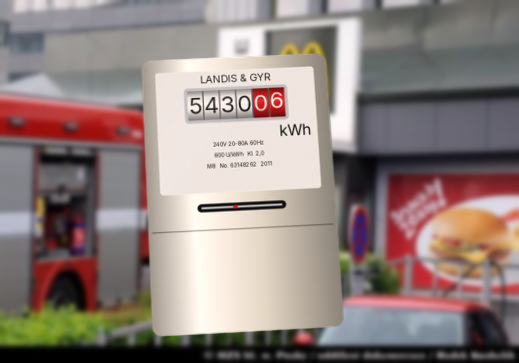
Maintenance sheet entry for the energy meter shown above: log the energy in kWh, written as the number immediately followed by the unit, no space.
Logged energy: 5430.06kWh
